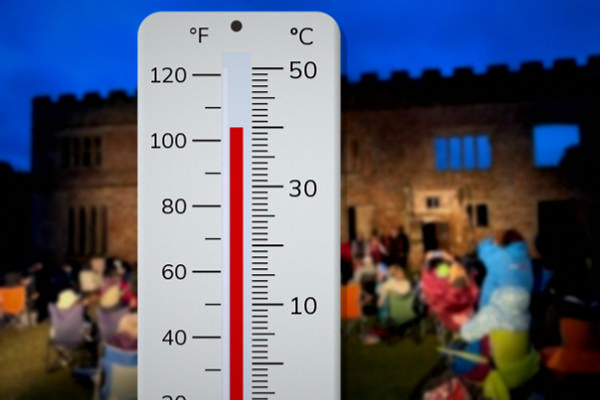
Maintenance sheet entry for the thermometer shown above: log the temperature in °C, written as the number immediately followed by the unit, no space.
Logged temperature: 40°C
